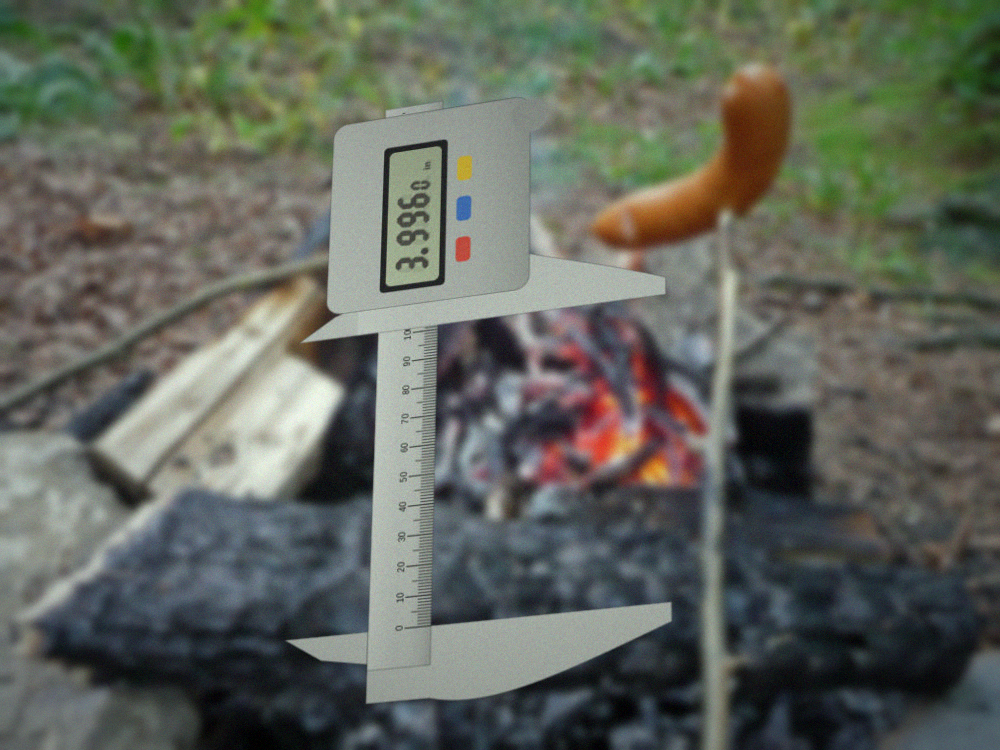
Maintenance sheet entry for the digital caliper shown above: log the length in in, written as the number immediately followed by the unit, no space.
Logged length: 3.9960in
